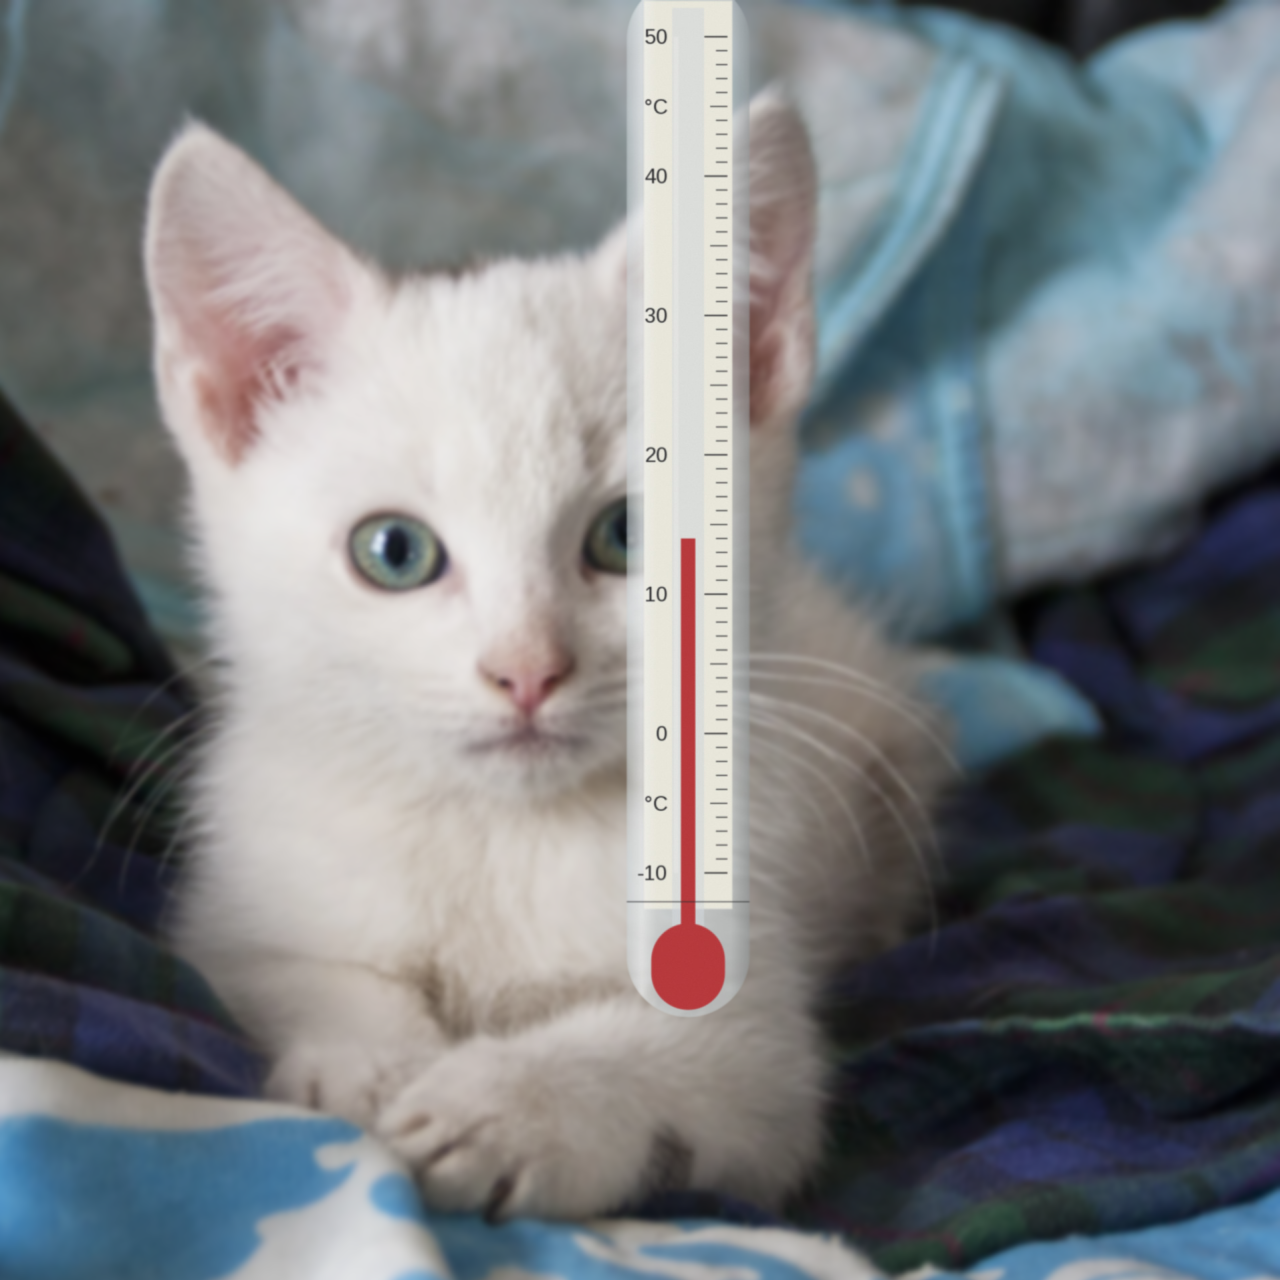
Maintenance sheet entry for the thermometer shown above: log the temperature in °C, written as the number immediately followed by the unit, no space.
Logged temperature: 14°C
